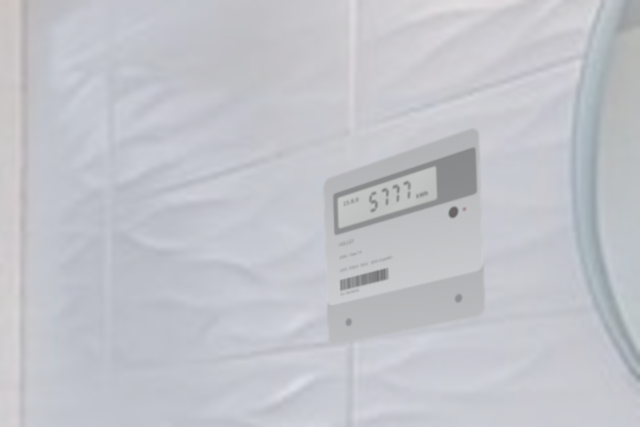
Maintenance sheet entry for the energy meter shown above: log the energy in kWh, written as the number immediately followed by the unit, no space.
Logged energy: 5777kWh
